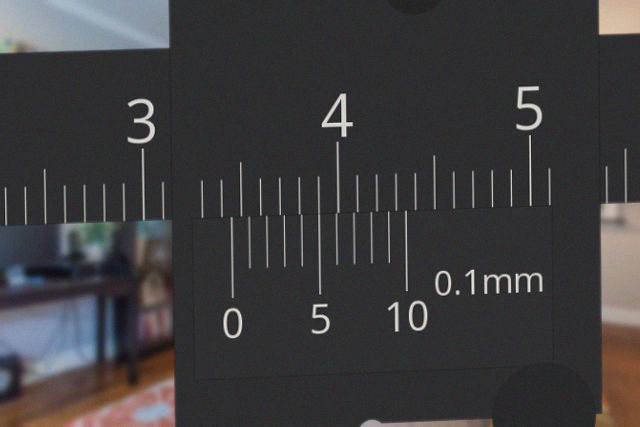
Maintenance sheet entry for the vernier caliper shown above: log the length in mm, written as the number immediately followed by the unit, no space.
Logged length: 34.5mm
